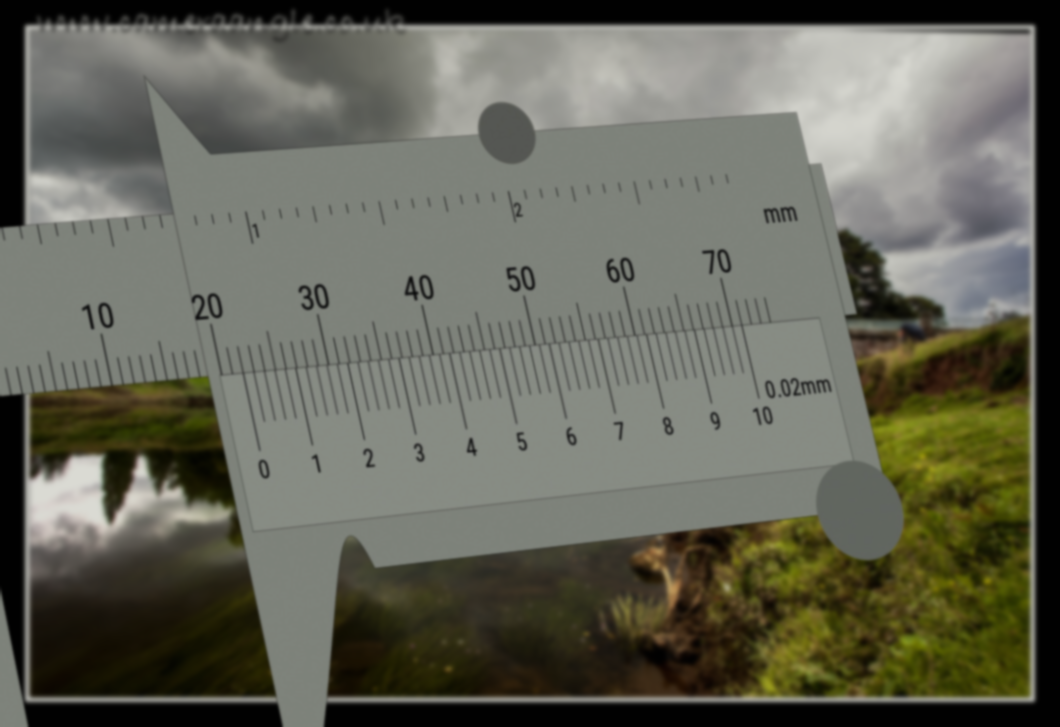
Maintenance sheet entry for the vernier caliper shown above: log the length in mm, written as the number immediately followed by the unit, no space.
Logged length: 22.0mm
